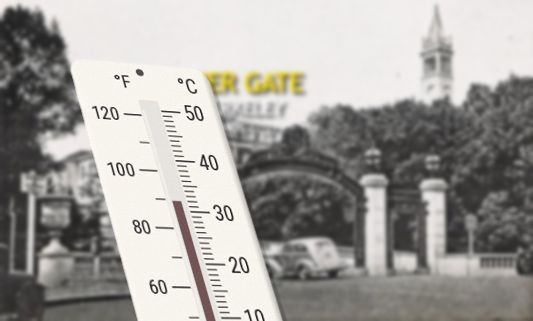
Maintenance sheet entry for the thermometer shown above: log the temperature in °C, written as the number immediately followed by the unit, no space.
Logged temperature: 32°C
